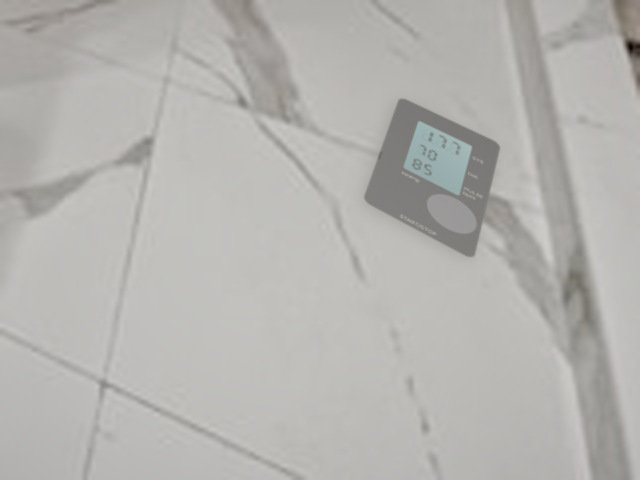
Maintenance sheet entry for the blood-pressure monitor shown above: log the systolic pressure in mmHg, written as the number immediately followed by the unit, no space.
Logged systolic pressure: 177mmHg
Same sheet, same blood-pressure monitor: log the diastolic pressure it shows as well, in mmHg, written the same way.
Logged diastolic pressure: 70mmHg
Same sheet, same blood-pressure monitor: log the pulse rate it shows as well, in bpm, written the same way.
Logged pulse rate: 85bpm
